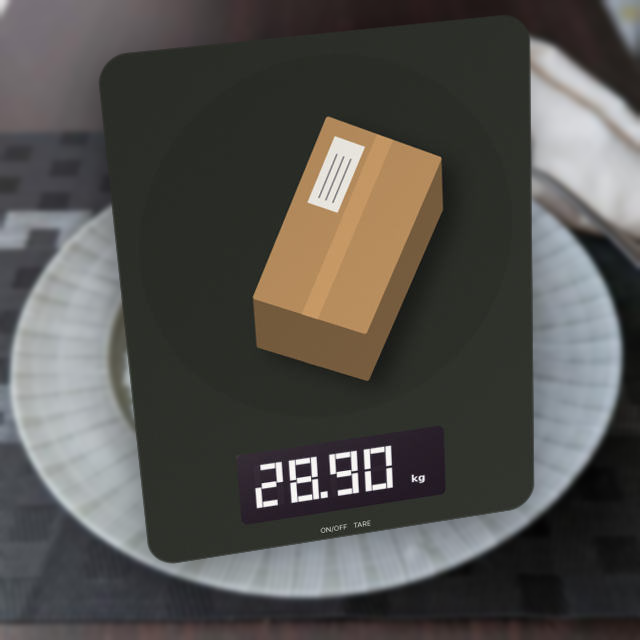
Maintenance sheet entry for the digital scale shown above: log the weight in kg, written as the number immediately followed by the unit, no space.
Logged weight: 28.90kg
